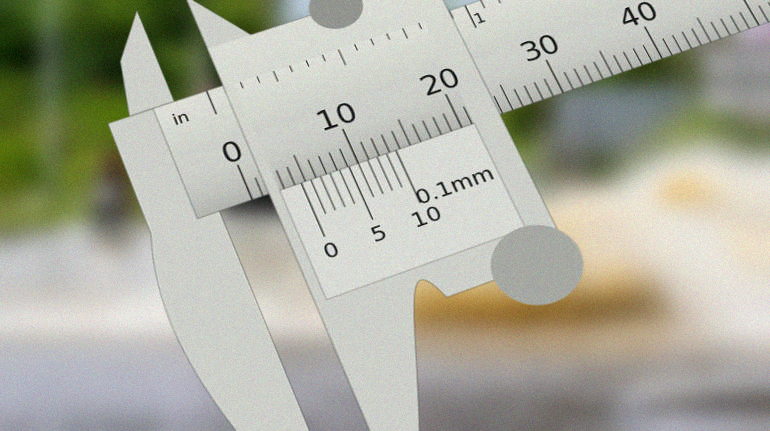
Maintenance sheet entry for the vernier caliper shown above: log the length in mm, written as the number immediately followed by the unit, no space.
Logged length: 4.6mm
